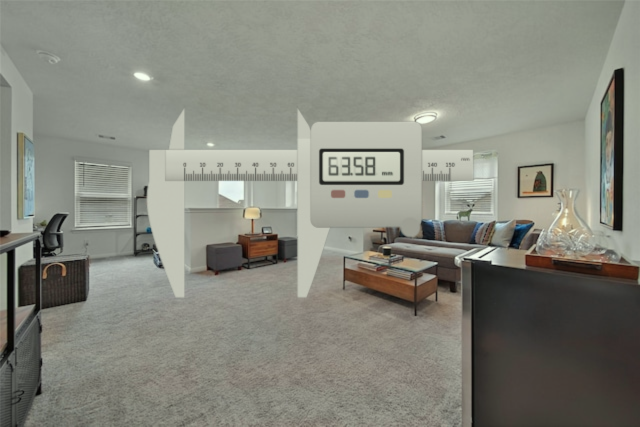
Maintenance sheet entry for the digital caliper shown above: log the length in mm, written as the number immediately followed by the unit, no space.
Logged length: 63.58mm
